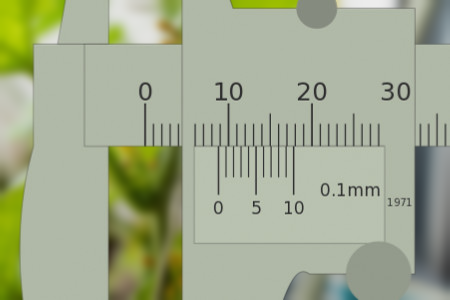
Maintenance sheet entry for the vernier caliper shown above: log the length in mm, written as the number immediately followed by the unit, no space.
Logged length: 8.8mm
